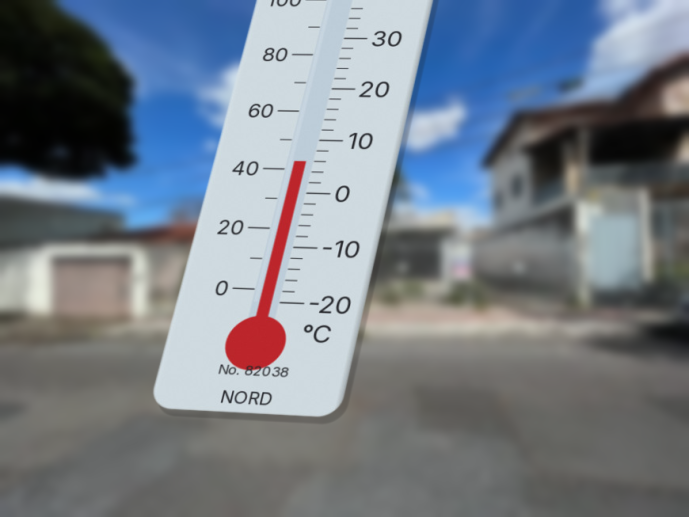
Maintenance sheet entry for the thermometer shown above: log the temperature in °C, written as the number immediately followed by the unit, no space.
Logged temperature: 6°C
